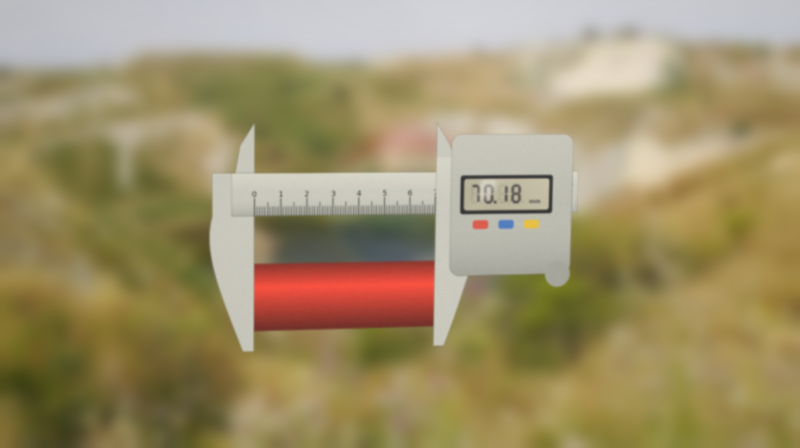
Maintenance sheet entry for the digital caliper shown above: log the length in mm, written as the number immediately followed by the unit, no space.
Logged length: 70.18mm
